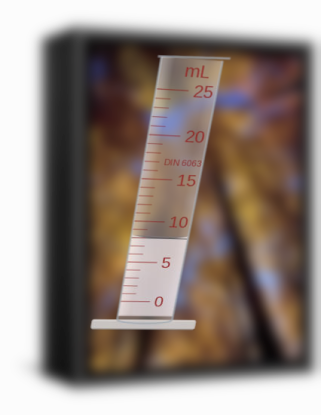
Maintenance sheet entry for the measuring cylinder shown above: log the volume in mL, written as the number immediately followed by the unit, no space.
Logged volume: 8mL
